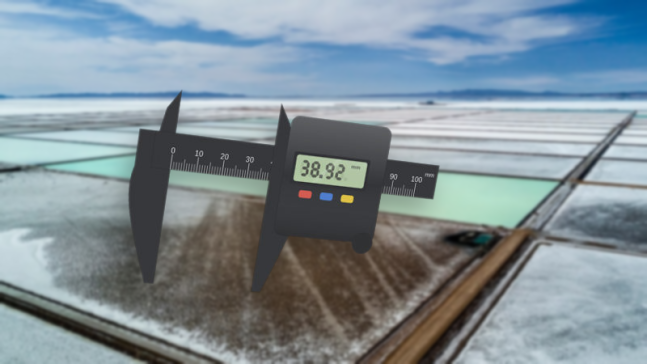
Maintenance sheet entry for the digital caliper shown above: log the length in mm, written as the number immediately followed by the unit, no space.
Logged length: 38.92mm
